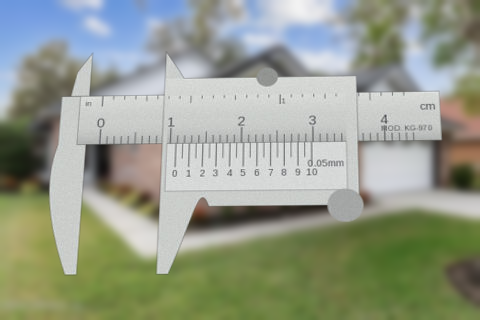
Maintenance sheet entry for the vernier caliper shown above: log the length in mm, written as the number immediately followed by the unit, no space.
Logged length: 10.8mm
